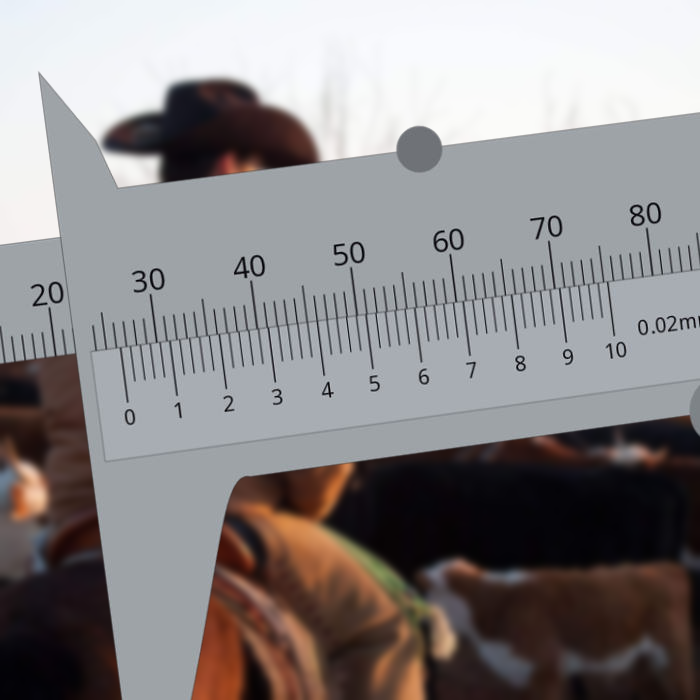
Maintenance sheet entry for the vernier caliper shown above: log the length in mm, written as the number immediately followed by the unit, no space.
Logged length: 26.4mm
